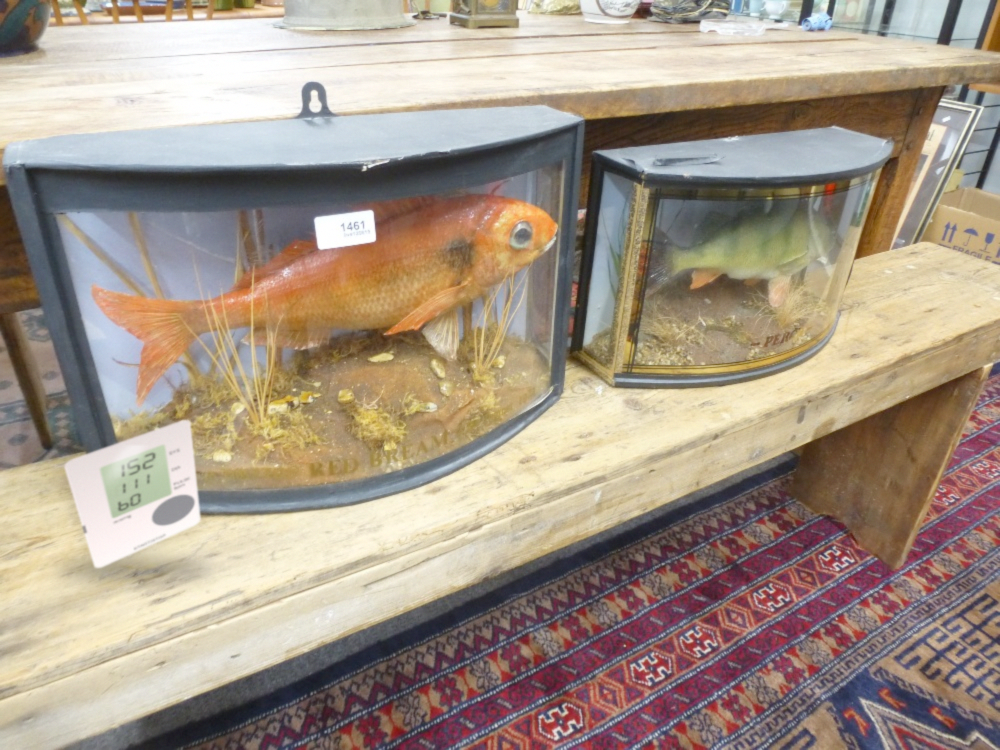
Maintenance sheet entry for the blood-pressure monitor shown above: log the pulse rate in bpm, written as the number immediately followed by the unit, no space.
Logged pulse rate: 60bpm
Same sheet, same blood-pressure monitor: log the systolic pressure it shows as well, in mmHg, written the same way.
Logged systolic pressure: 152mmHg
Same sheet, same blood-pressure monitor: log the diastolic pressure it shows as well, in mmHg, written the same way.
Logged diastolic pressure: 111mmHg
